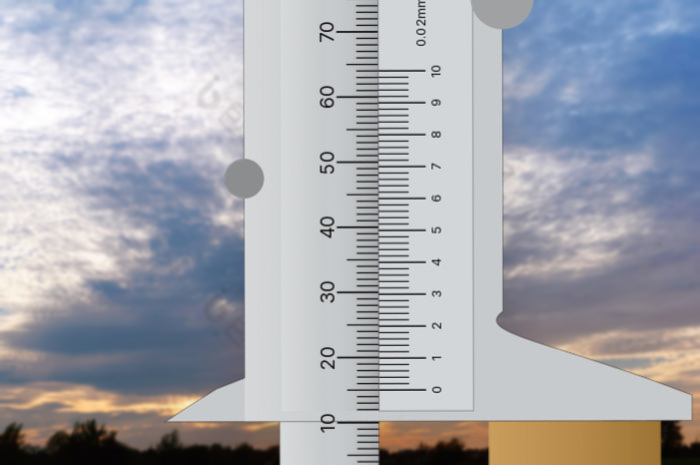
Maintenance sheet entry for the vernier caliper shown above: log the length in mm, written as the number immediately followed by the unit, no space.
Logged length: 15.0mm
